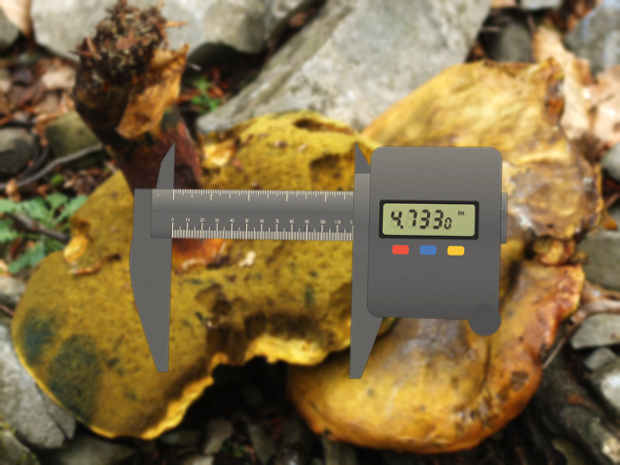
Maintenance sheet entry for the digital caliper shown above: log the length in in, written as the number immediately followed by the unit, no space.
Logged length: 4.7330in
